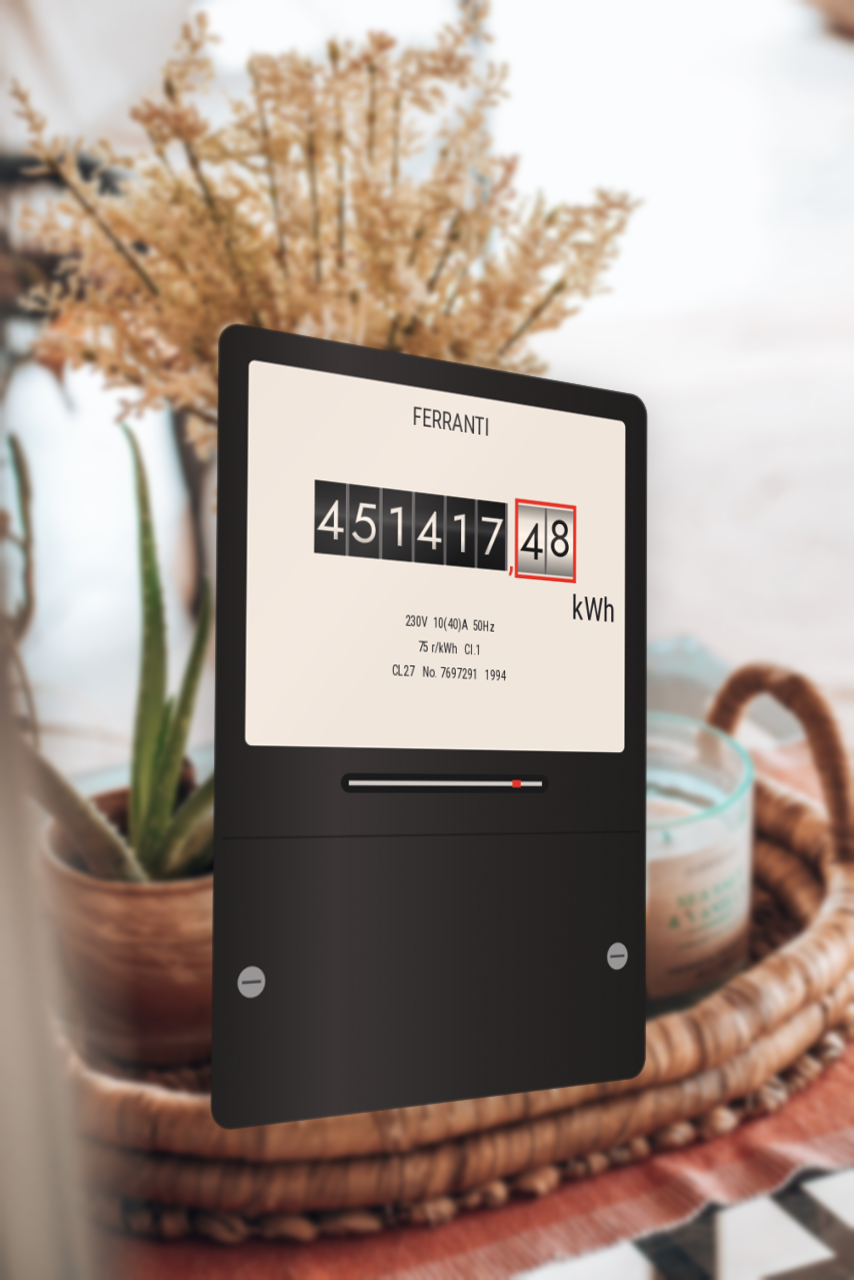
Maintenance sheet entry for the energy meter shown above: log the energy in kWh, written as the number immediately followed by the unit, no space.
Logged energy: 451417.48kWh
